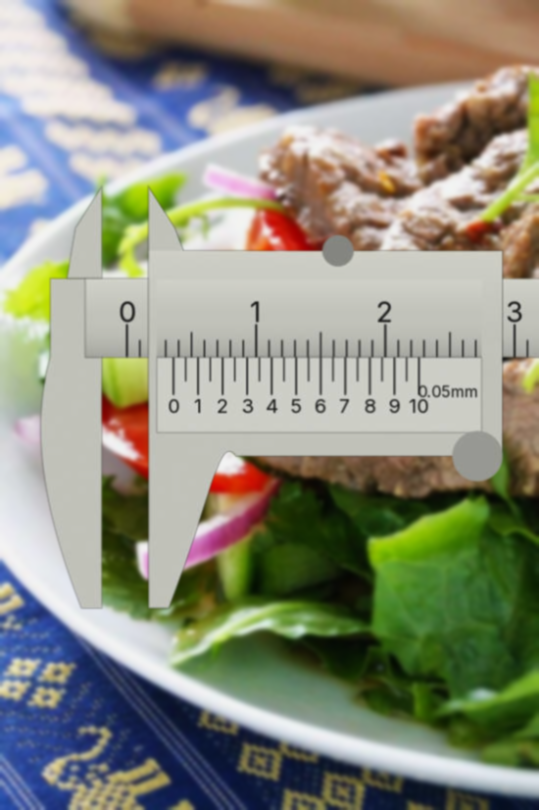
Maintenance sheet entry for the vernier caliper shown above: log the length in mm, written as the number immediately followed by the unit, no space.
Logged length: 3.6mm
